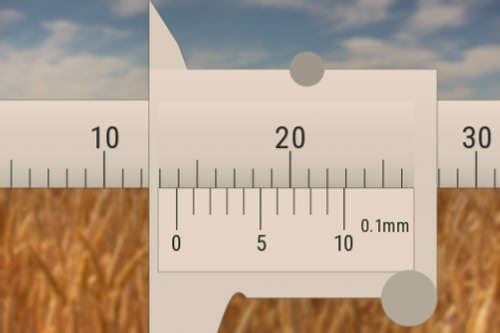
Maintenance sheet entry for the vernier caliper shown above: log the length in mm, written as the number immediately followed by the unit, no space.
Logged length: 13.9mm
